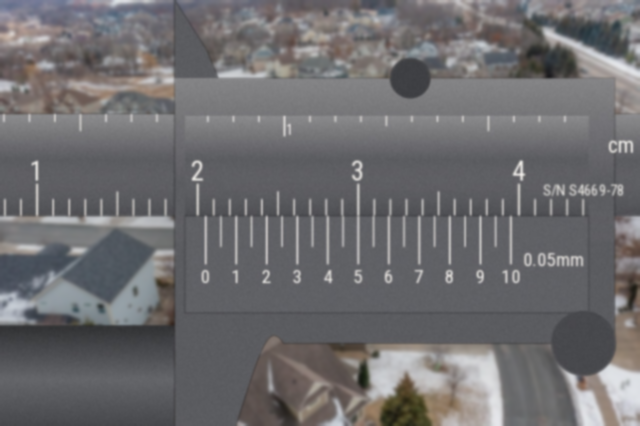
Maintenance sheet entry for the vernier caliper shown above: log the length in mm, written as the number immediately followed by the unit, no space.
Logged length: 20.5mm
